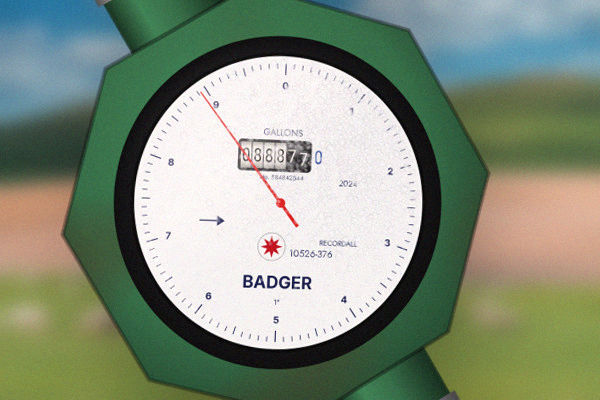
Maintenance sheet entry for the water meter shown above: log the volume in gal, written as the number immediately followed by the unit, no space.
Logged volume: 888768.9gal
